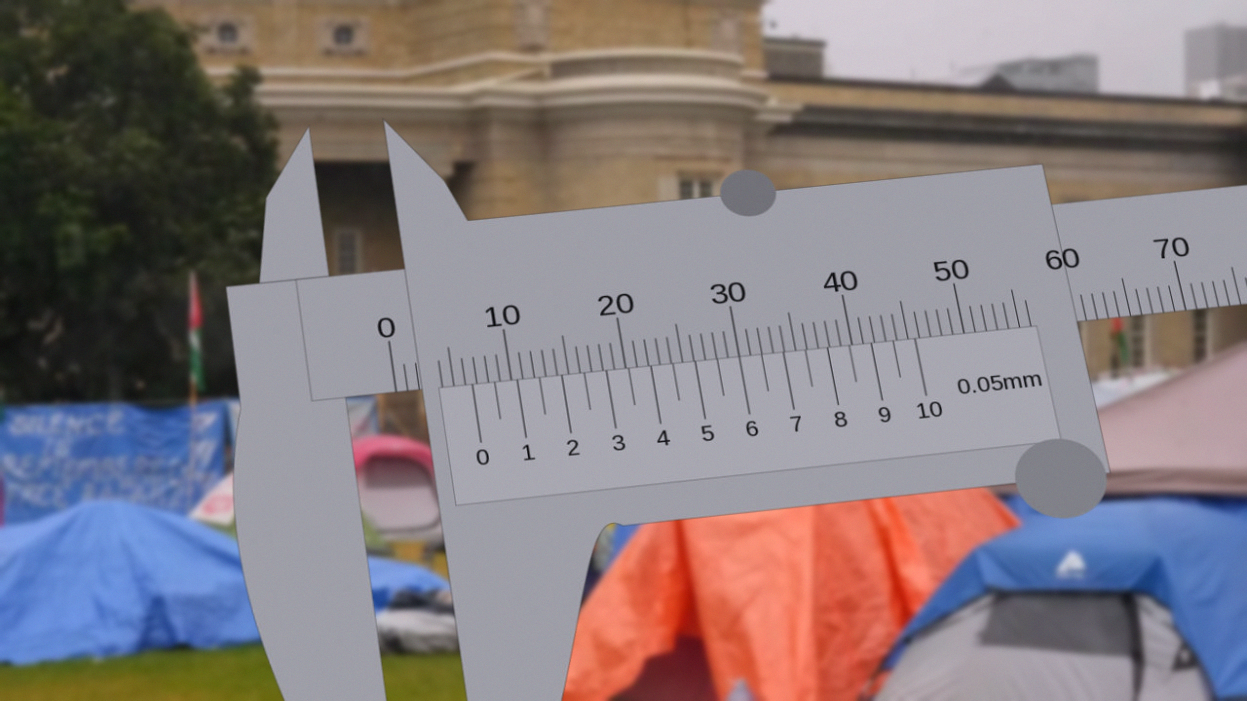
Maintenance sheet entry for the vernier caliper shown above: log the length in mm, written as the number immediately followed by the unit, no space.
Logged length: 6.6mm
